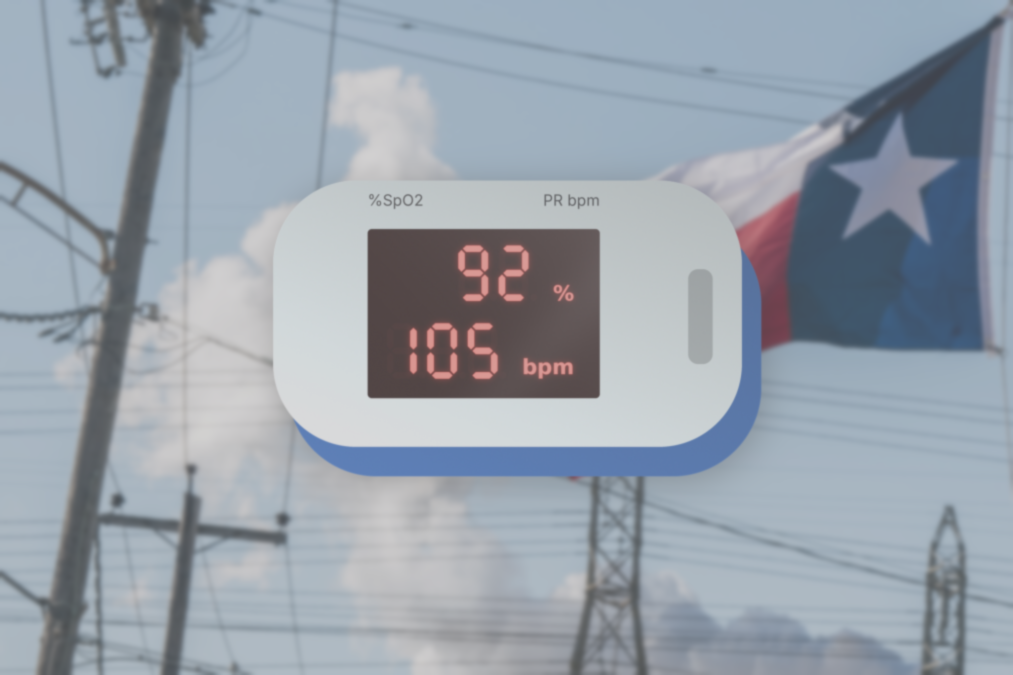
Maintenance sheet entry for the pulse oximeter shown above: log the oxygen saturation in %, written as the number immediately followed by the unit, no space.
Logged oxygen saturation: 92%
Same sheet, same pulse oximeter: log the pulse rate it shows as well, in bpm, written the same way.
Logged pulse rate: 105bpm
